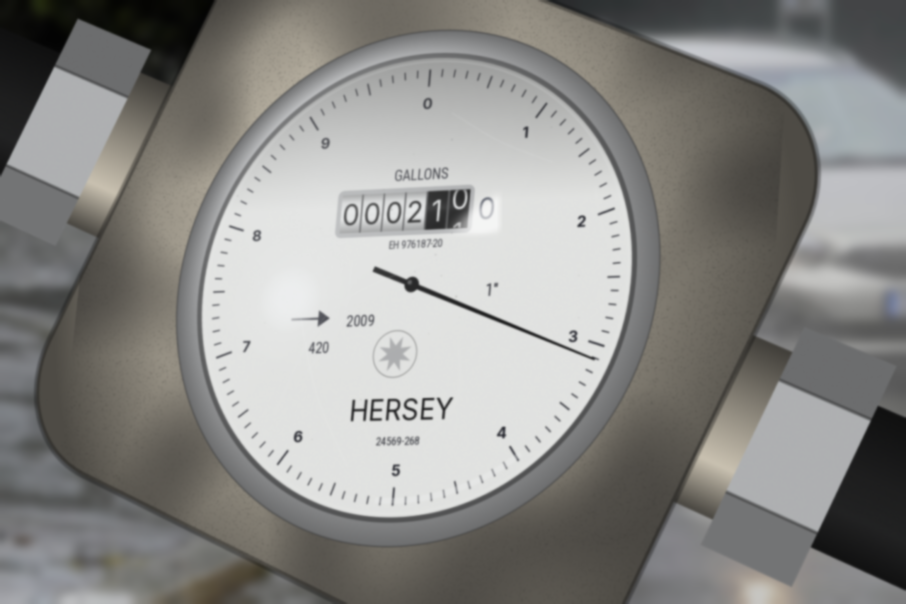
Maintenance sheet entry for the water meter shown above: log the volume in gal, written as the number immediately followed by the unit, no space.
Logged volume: 2103.1gal
